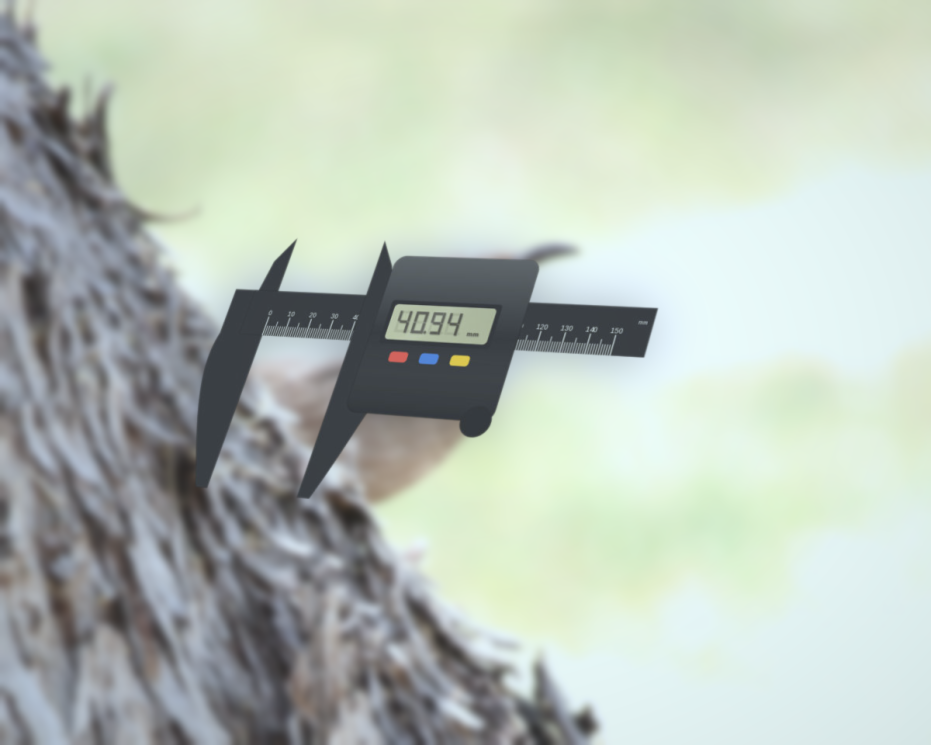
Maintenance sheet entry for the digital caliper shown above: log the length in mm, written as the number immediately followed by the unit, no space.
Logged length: 40.94mm
